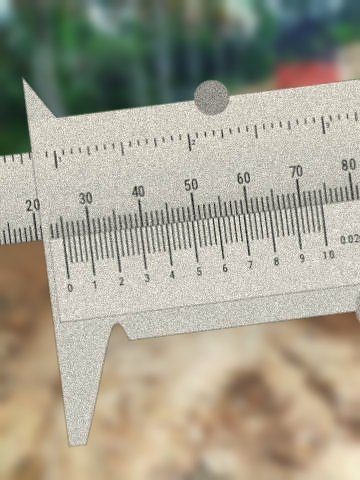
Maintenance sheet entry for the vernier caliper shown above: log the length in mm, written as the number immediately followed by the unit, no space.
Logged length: 25.0mm
